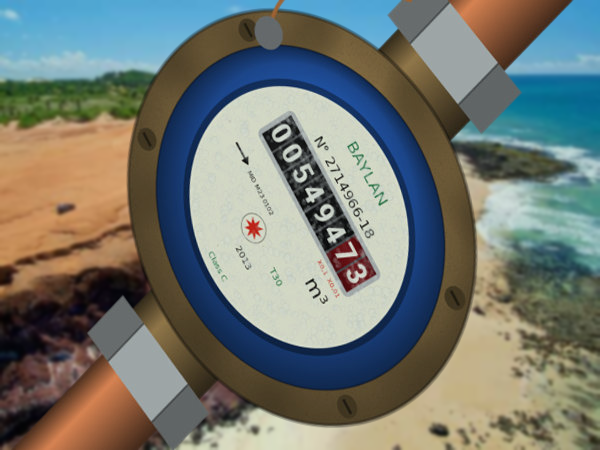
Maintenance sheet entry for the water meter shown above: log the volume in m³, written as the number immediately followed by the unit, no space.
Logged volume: 5494.73m³
